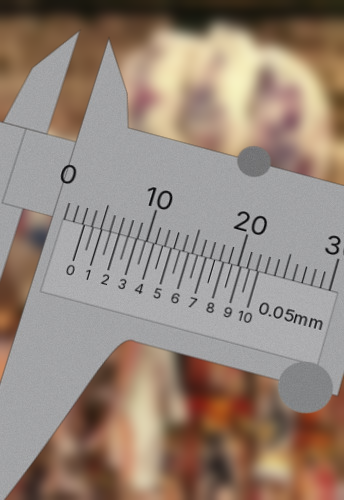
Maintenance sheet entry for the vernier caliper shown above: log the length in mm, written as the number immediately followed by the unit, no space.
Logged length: 3.2mm
